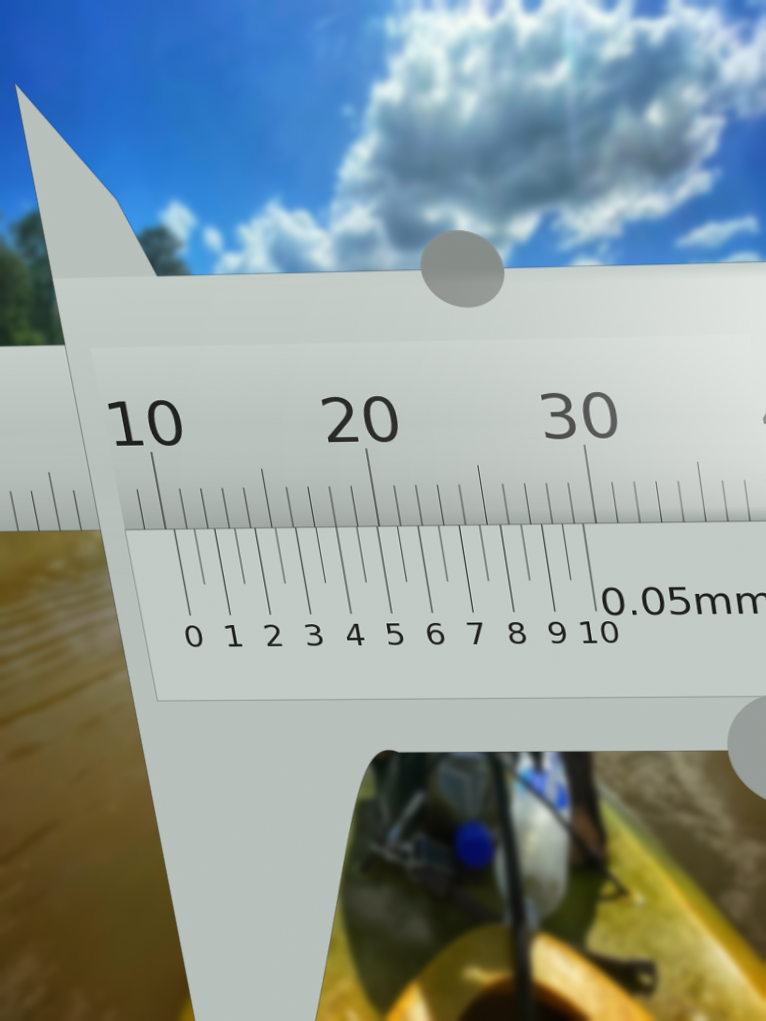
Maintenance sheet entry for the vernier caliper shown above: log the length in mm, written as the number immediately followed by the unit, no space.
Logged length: 10.4mm
